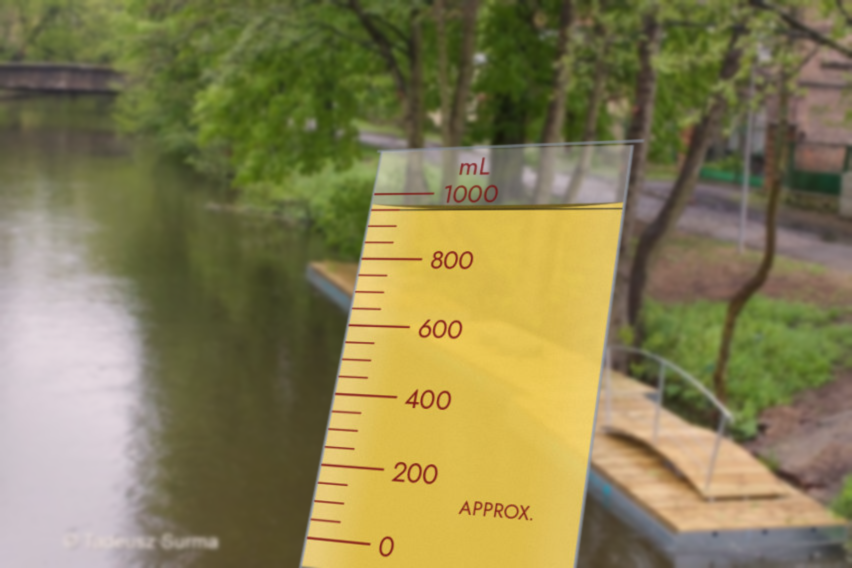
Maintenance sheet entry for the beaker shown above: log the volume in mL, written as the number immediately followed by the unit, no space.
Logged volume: 950mL
